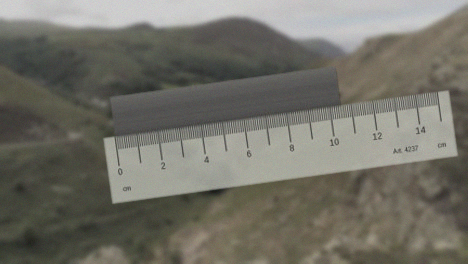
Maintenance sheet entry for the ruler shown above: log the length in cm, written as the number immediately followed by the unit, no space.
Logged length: 10.5cm
